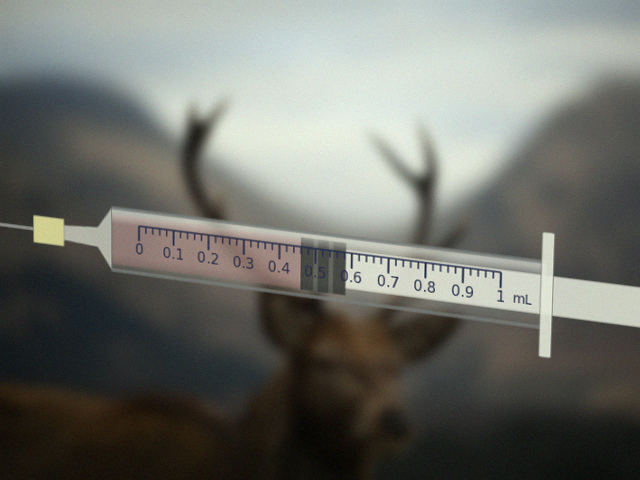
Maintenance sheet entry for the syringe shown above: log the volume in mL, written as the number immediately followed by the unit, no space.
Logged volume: 0.46mL
